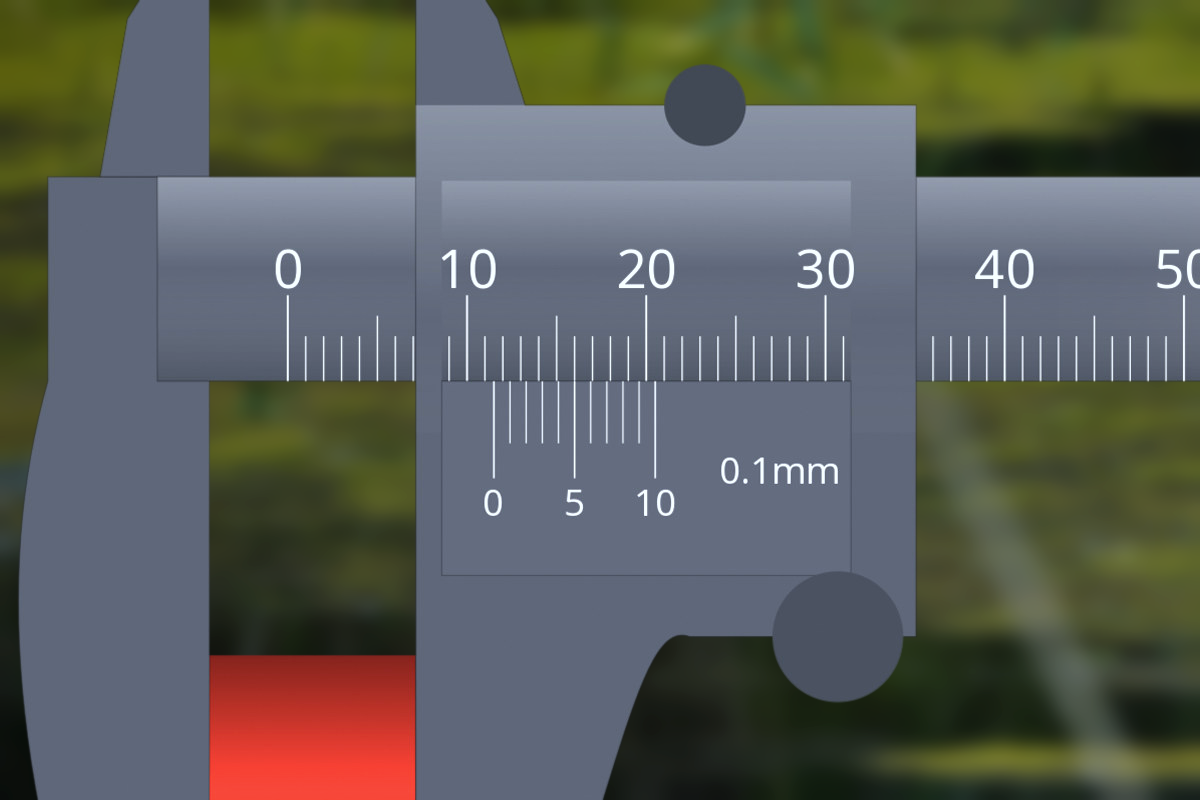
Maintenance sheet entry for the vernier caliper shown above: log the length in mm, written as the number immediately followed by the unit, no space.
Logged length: 11.5mm
